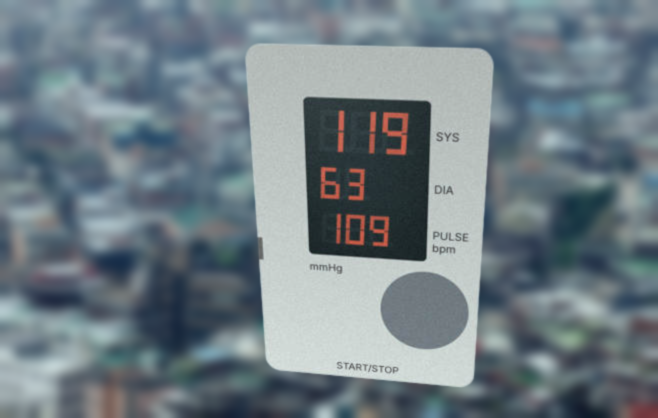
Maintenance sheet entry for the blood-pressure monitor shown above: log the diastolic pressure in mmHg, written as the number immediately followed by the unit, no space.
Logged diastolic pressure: 63mmHg
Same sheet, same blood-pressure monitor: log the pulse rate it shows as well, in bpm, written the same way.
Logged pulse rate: 109bpm
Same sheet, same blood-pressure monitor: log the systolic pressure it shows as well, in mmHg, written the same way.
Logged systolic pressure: 119mmHg
